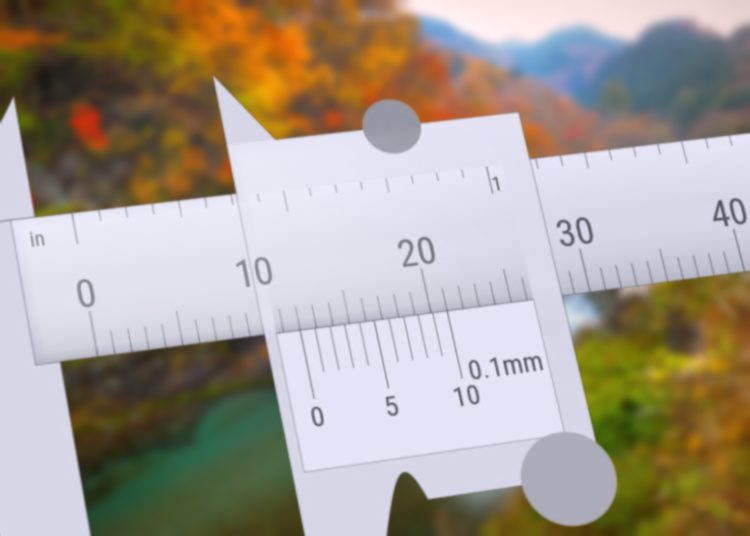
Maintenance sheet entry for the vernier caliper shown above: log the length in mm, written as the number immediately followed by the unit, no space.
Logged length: 12.0mm
